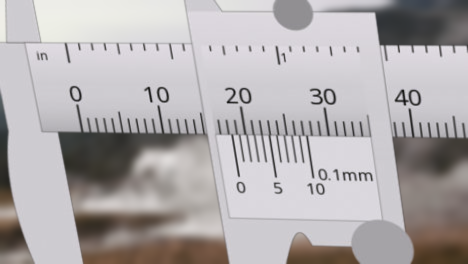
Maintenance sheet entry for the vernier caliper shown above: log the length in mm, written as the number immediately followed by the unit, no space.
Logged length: 18.4mm
